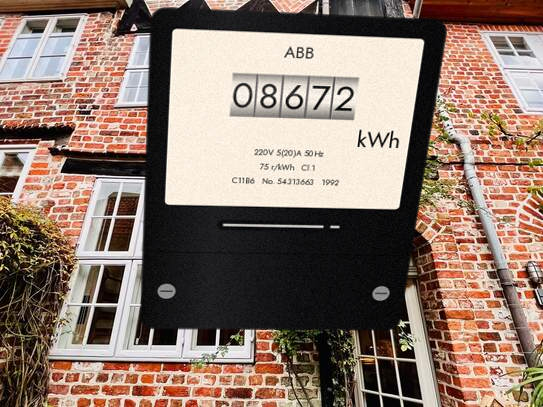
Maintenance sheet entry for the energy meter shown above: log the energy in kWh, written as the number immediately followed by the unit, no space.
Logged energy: 8672kWh
